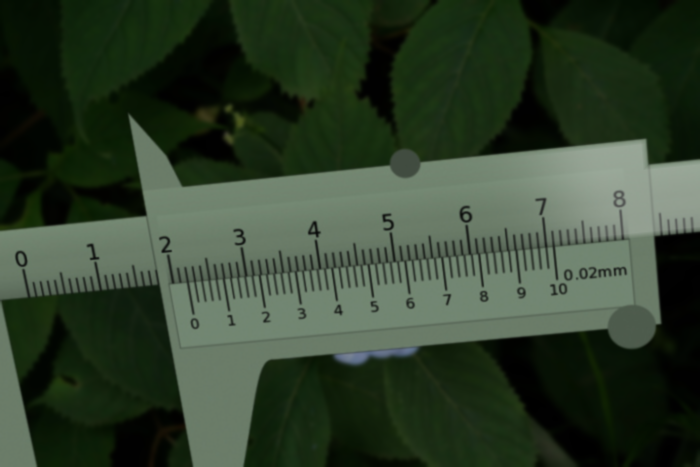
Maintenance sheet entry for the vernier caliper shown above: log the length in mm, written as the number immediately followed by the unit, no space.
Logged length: 22.0mm
